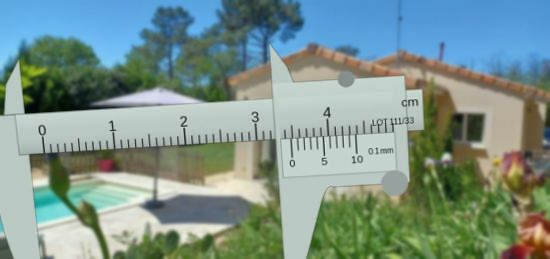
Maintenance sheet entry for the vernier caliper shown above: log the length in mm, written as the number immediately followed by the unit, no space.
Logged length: 34.8mm
